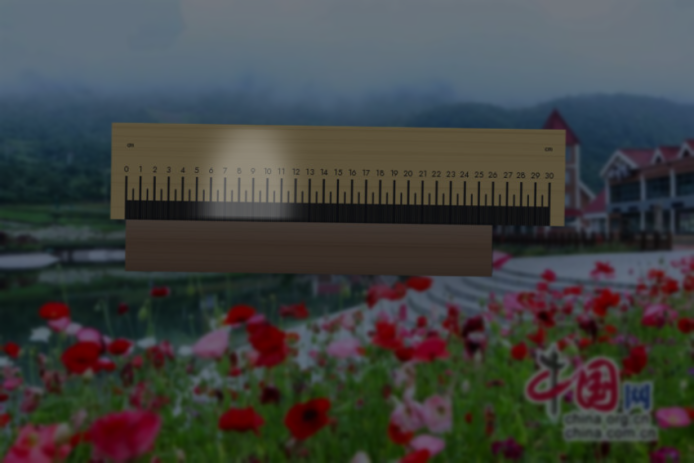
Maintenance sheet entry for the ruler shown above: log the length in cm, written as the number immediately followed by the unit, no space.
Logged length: 26cm
